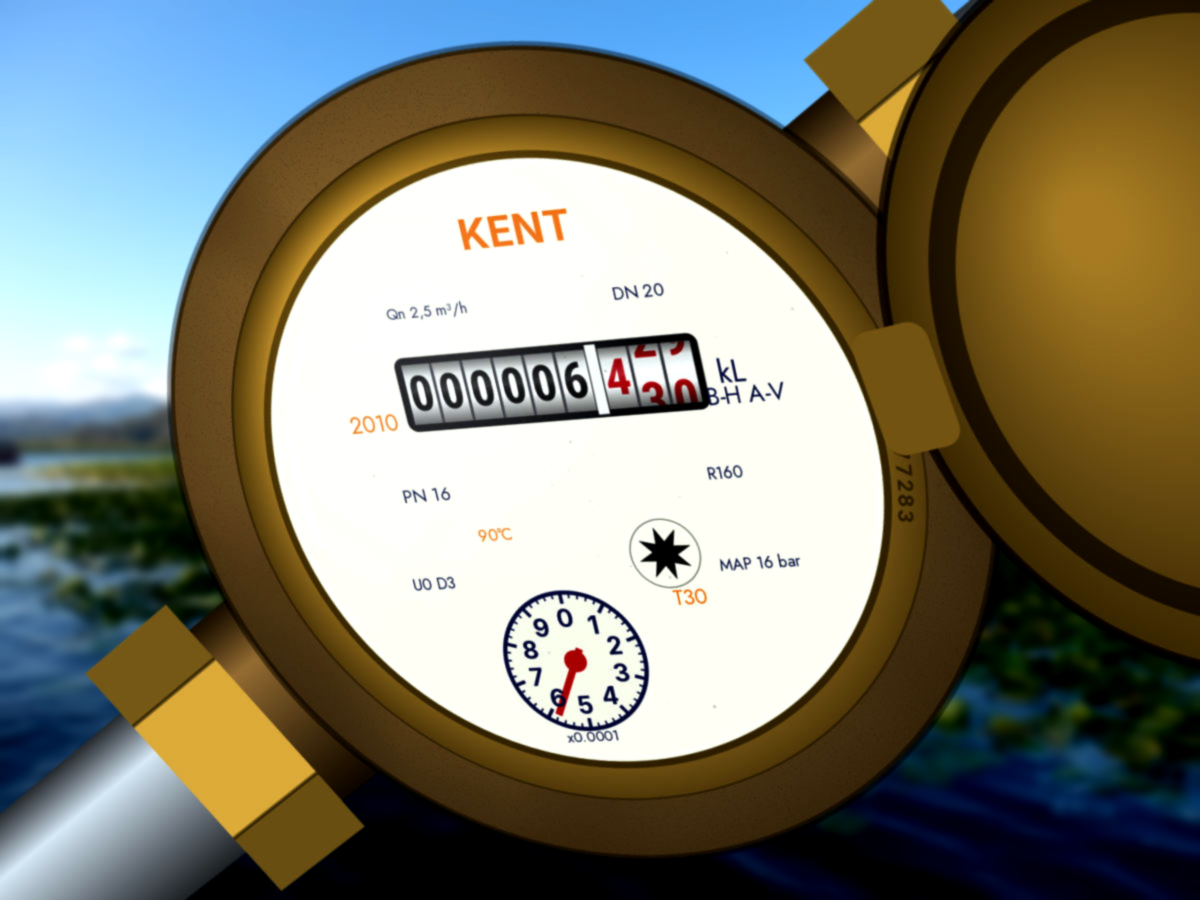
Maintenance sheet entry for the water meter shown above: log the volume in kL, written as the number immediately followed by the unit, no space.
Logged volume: 6.4295kL
